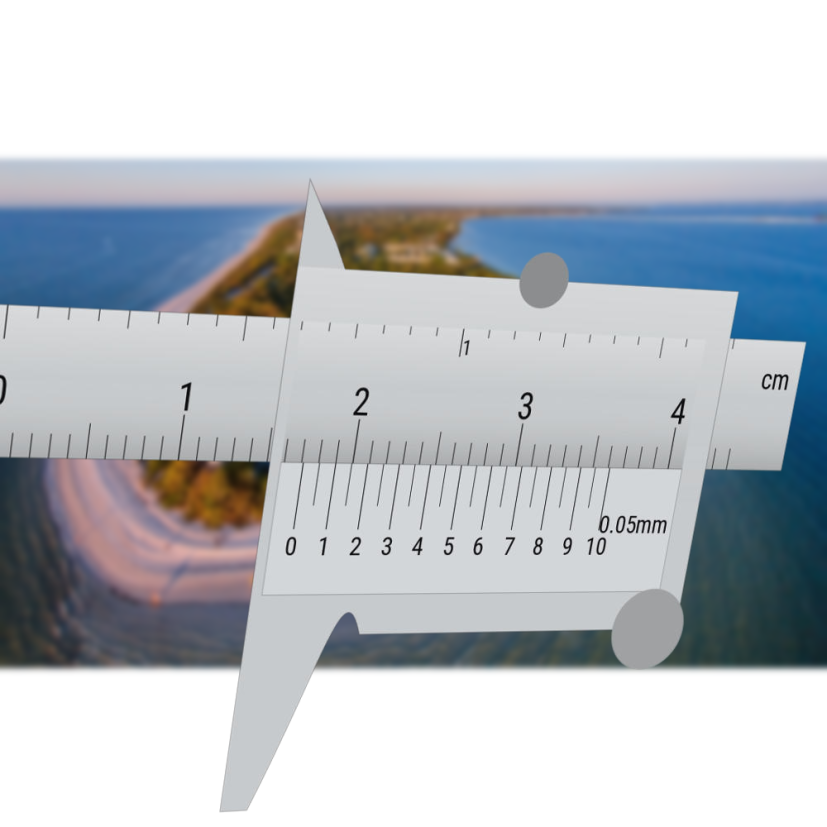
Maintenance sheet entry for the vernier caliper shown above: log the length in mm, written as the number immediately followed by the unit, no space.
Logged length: 17.1mm
